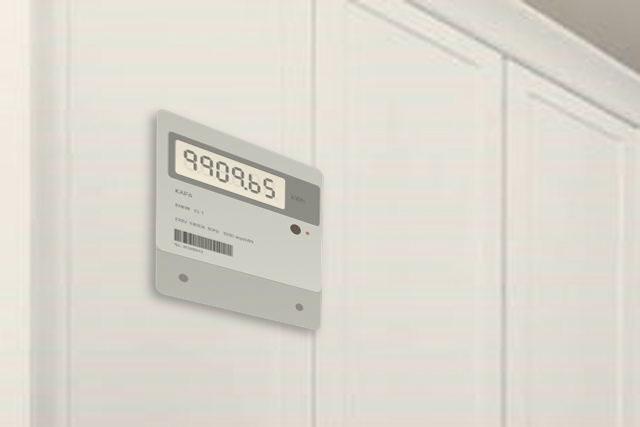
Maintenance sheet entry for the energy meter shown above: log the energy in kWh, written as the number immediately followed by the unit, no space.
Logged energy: 9909.65kWh
